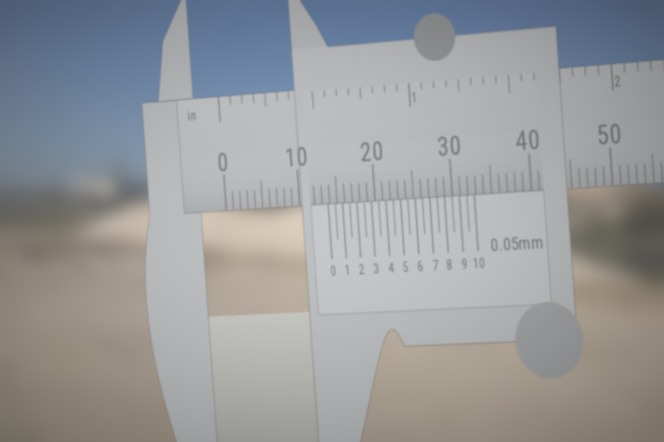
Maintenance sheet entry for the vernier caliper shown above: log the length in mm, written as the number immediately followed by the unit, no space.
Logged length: 13.8mm
